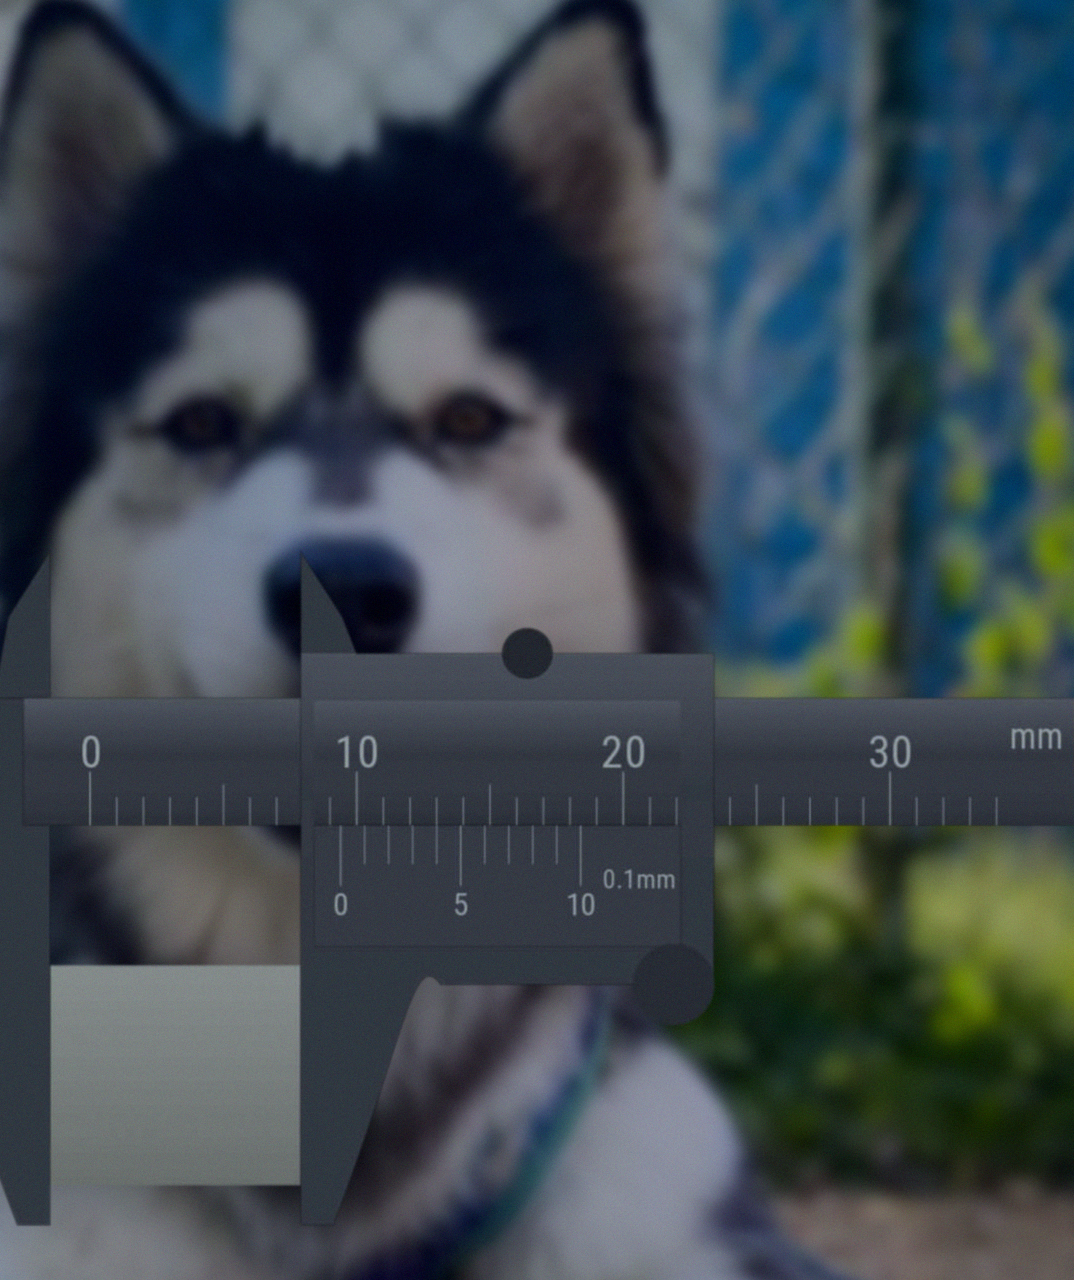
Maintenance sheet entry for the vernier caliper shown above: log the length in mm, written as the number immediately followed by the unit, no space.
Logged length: 9.4mm
